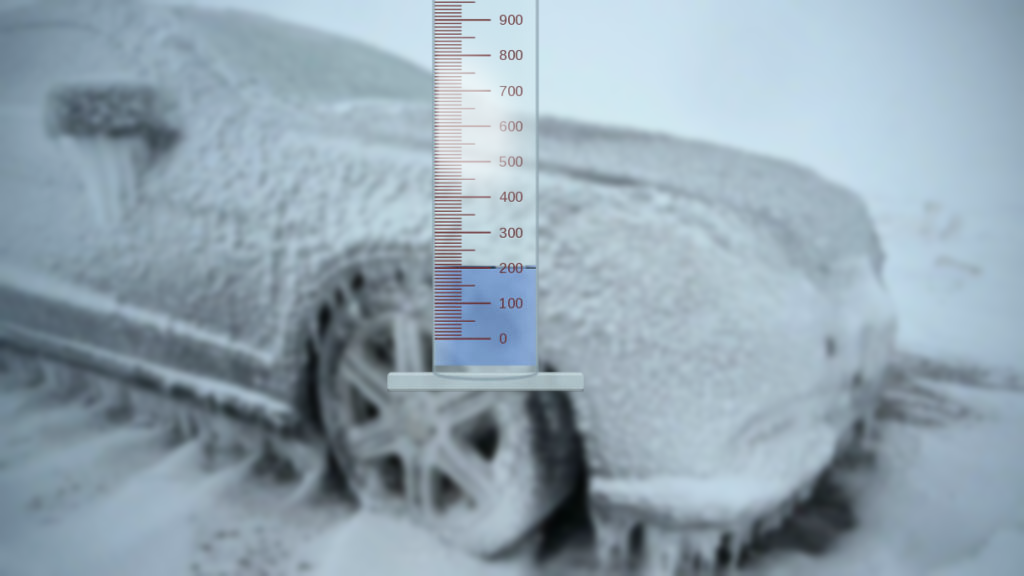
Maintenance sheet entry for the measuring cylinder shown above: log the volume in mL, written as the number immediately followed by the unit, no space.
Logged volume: 200mL
